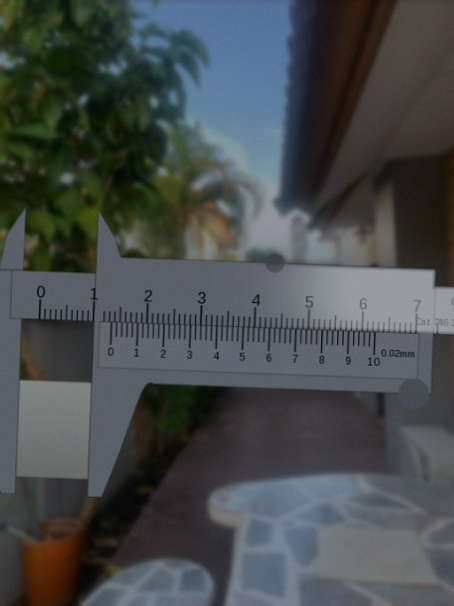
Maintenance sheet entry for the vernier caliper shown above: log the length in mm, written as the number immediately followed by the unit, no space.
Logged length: 13.4mm
